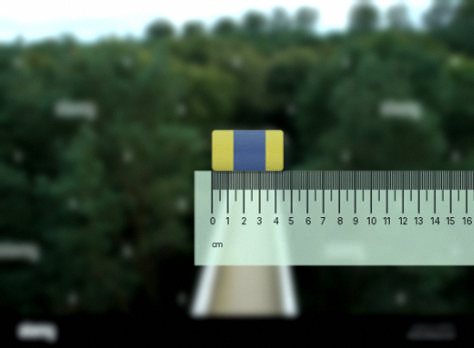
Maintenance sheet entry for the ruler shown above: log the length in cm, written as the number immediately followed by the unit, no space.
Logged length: 4.5cm
